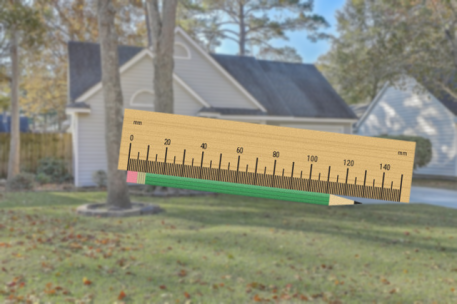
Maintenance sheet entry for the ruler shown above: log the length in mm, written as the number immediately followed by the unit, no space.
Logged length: 130mm
